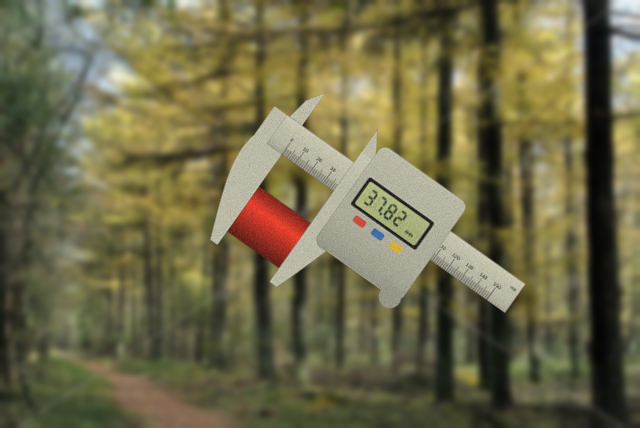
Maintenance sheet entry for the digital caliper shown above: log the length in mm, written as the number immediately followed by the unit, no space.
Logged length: 37.82mm
